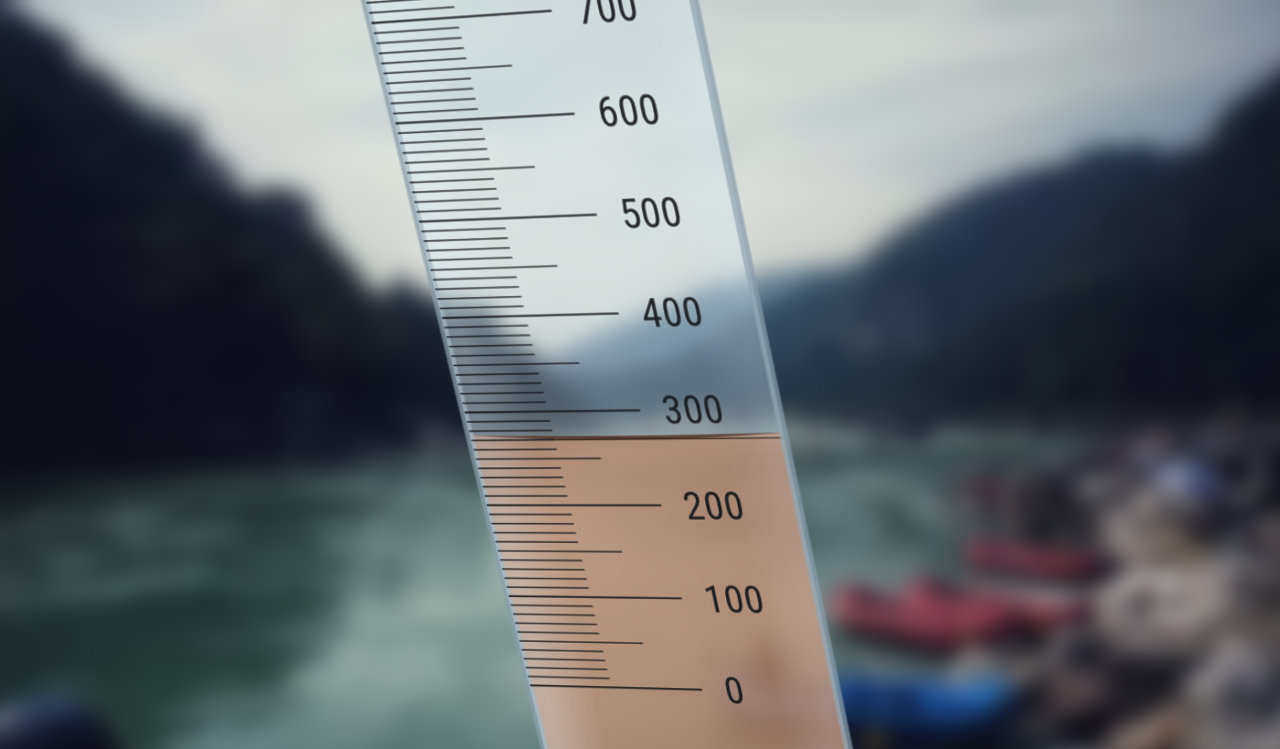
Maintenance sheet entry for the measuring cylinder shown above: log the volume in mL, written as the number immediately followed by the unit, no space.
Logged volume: 270mL
